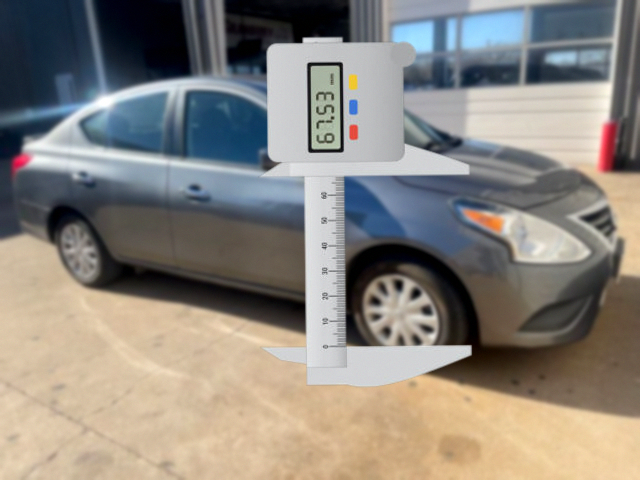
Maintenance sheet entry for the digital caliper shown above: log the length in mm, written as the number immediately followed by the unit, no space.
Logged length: 67.53mm
